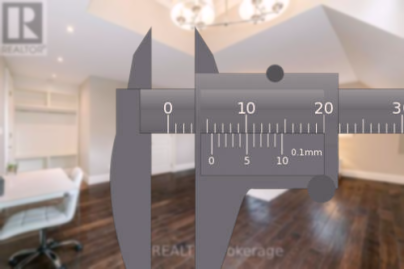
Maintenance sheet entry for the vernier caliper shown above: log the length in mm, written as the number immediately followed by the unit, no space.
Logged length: 5.6mm
